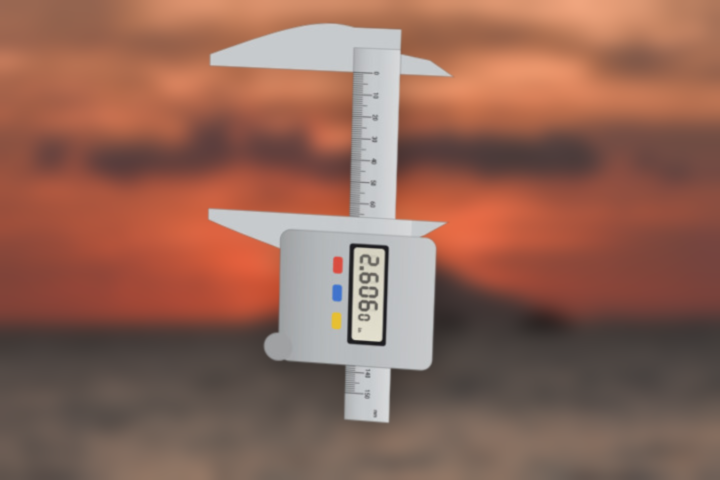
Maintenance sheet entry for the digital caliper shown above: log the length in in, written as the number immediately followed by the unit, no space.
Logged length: 2.6060in
